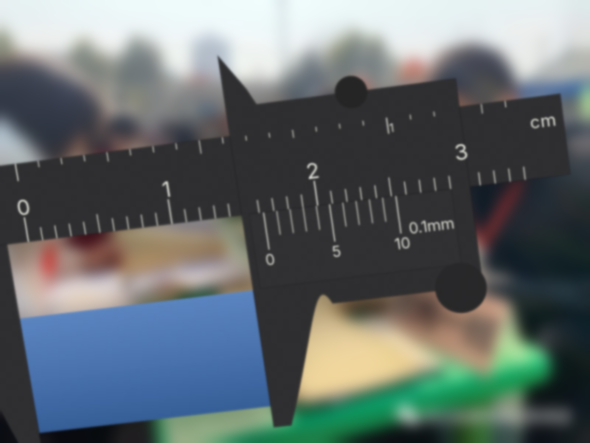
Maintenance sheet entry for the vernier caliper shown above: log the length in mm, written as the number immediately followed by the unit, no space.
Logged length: 16.3mm
